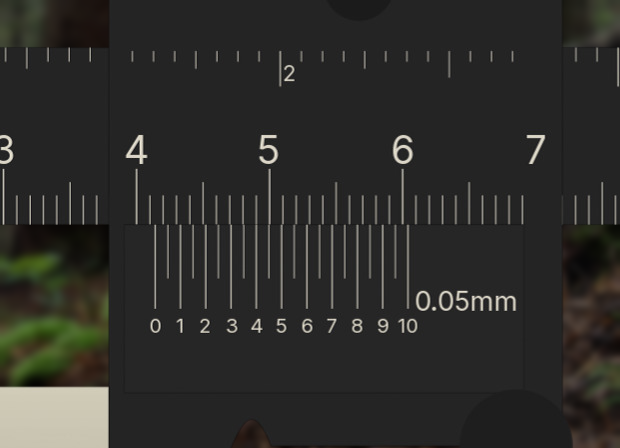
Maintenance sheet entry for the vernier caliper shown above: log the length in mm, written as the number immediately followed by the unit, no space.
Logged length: 41.4mm
